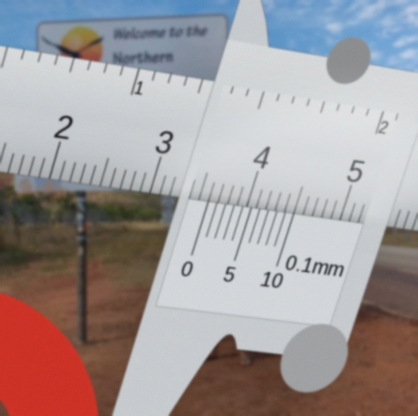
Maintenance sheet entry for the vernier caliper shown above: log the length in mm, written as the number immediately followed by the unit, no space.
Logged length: 36.0mm
